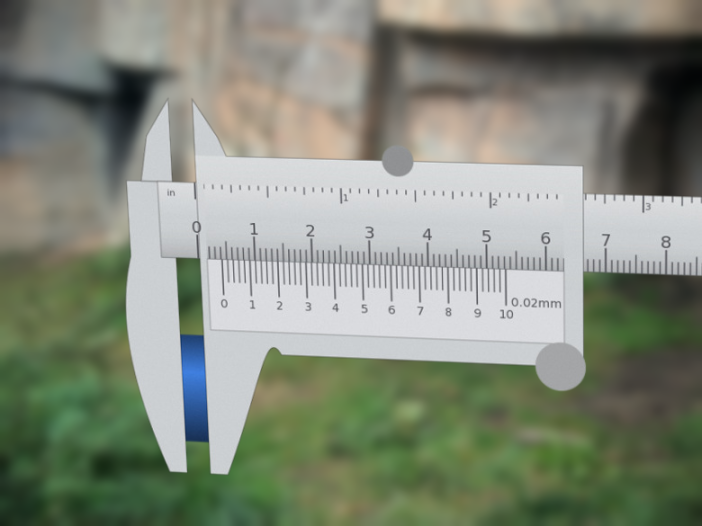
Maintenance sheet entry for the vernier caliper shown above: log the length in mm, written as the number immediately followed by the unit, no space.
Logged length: 4.2mm
